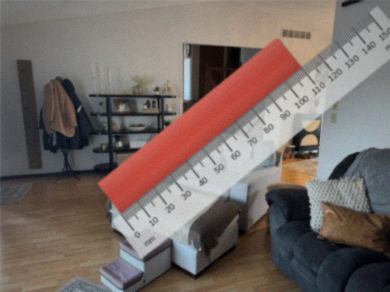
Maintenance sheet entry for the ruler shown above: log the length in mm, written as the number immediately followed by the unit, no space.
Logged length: 110mm
